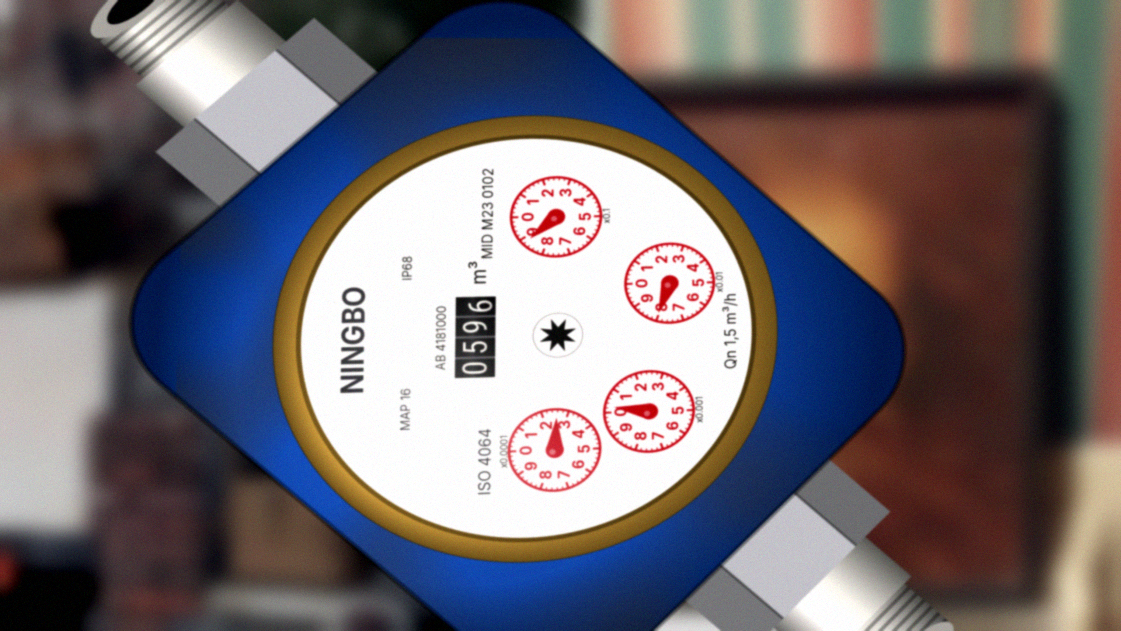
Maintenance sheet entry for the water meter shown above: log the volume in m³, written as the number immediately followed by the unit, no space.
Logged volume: 595.8802m³
